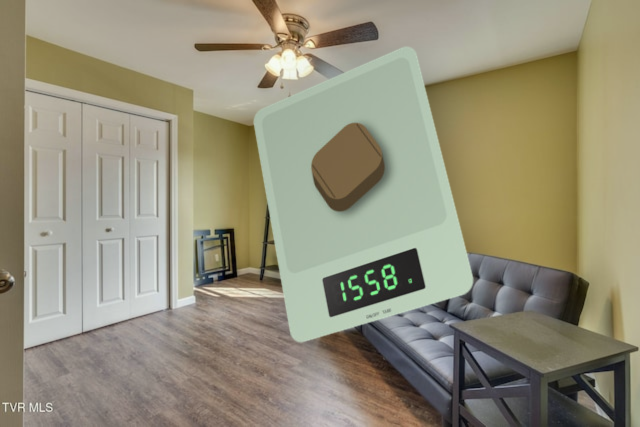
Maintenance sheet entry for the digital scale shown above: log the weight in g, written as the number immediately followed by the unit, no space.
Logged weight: 1558g
